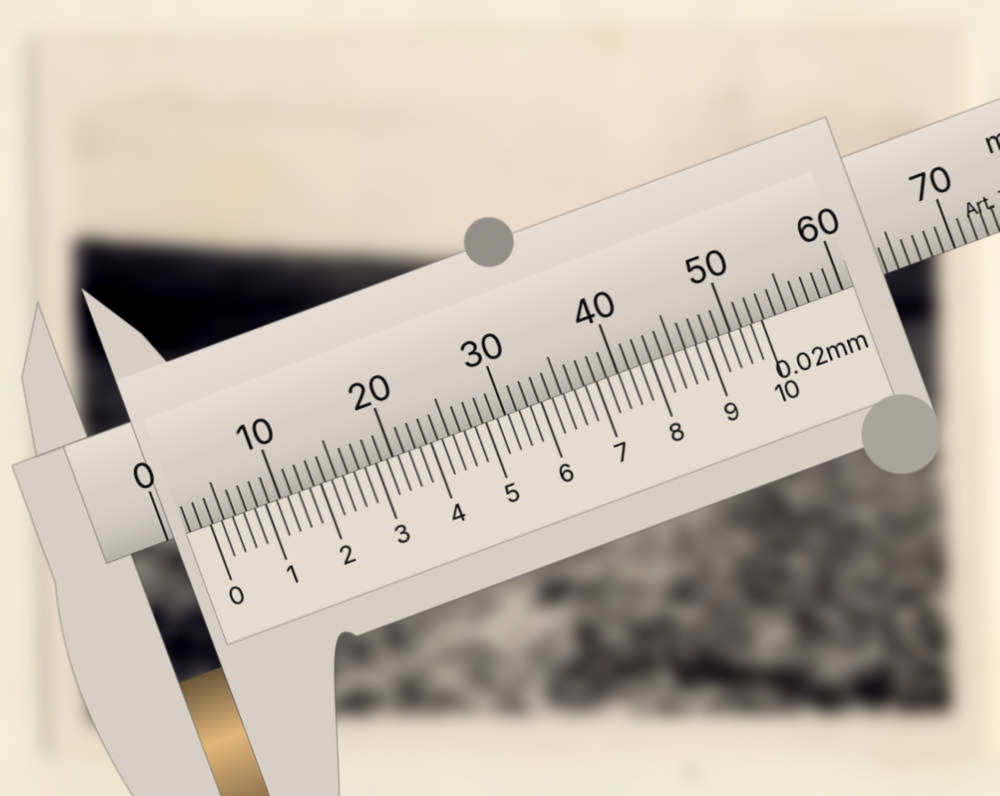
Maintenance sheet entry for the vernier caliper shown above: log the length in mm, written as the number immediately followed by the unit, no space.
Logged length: 3.8mm
